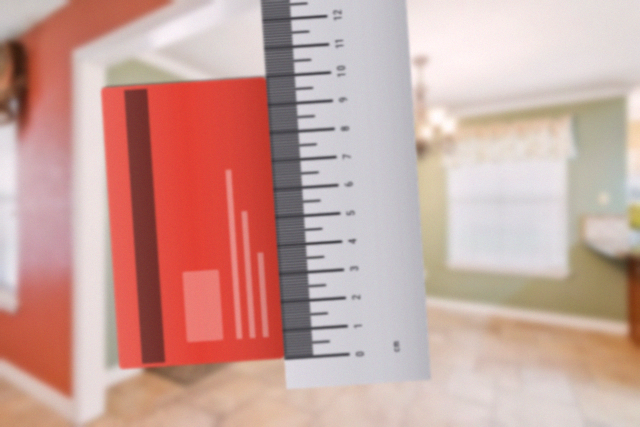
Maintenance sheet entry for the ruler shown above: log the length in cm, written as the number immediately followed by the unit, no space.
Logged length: 10cm
